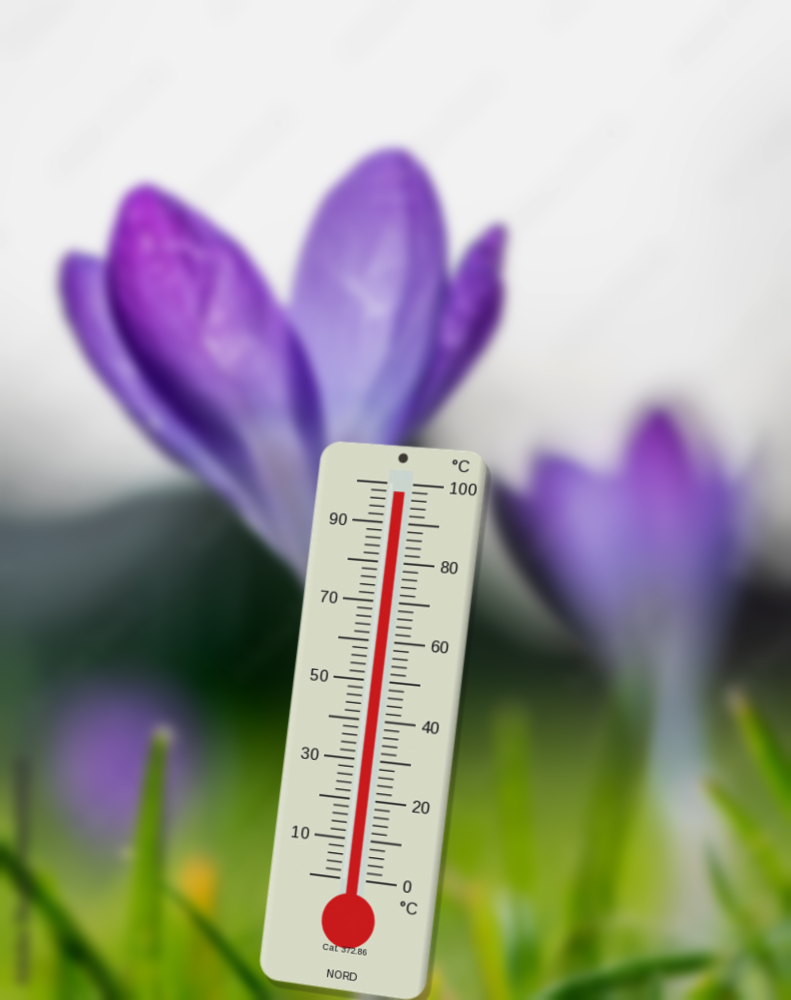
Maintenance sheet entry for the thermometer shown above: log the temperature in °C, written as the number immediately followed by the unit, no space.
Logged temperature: 98°C
